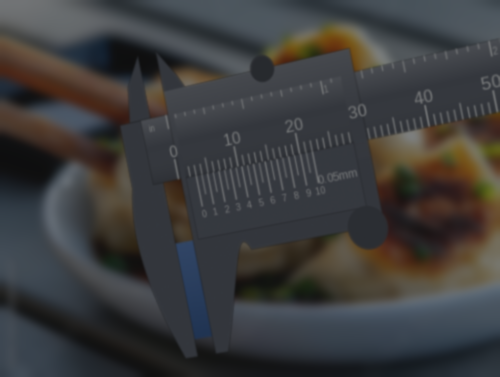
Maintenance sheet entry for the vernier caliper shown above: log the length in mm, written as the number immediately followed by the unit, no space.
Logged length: 3.0mm
